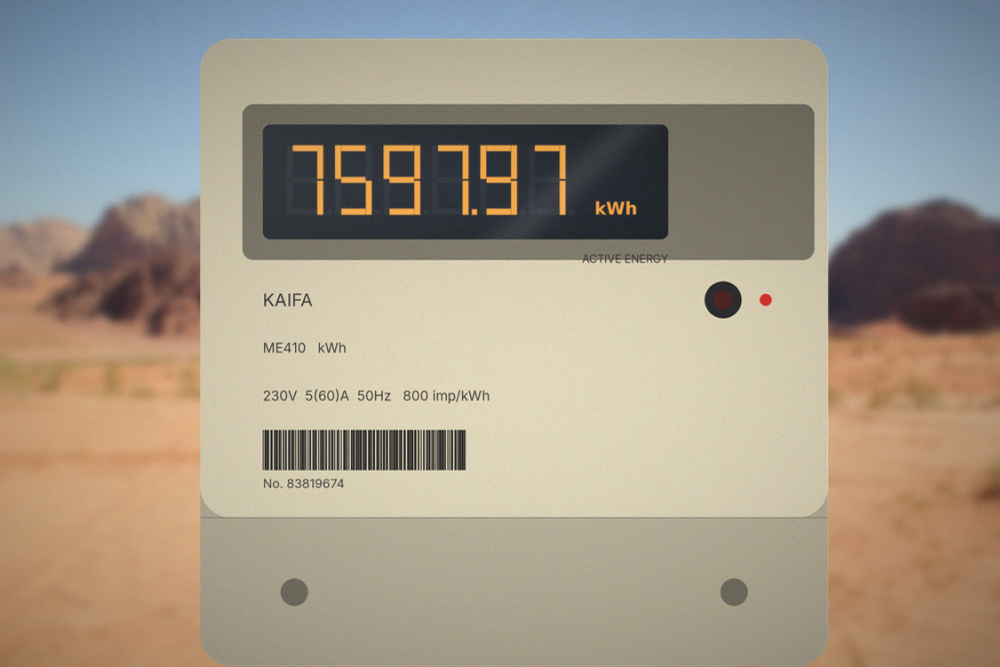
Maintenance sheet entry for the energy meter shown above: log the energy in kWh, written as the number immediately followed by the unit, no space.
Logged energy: 7597.97kWh
